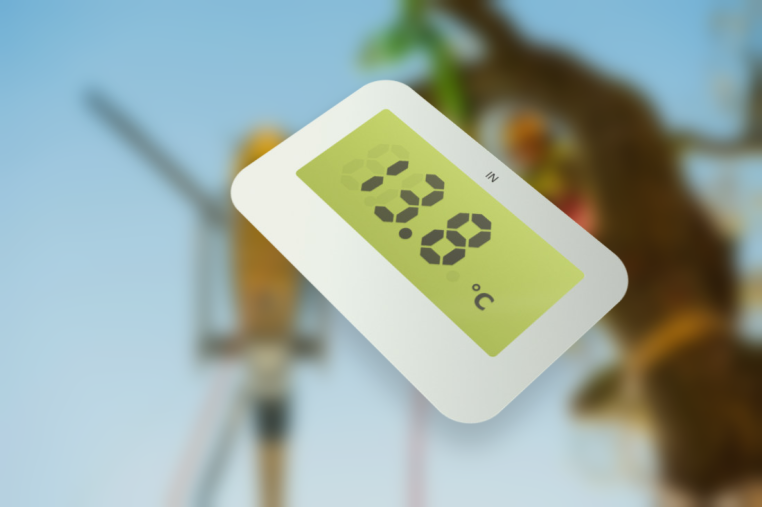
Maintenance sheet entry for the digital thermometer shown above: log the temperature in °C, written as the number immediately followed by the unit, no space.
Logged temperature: 13.8°C
